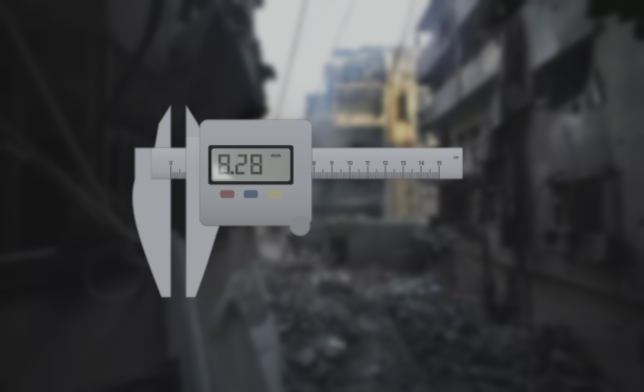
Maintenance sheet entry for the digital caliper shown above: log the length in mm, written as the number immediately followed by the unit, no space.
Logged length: 8.28mm
